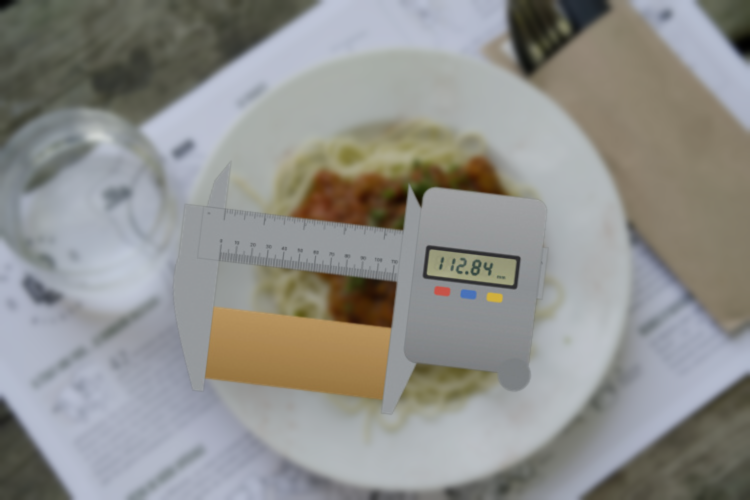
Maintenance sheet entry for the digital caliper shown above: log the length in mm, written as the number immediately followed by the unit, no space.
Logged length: 112.84mm
